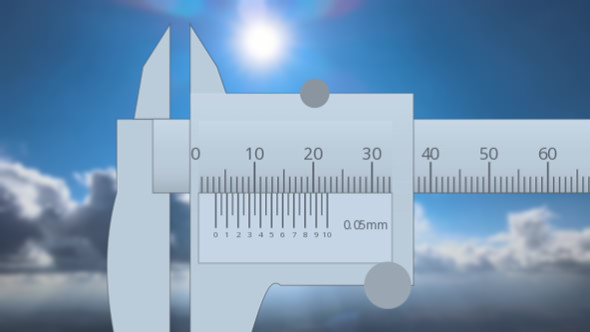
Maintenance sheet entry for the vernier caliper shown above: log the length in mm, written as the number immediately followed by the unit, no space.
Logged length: 3.4mm
